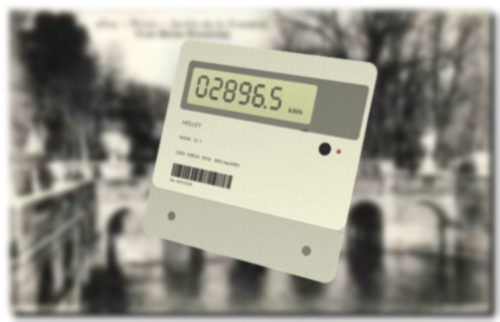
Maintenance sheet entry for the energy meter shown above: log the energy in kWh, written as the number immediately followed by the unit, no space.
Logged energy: 2896.5kWh
